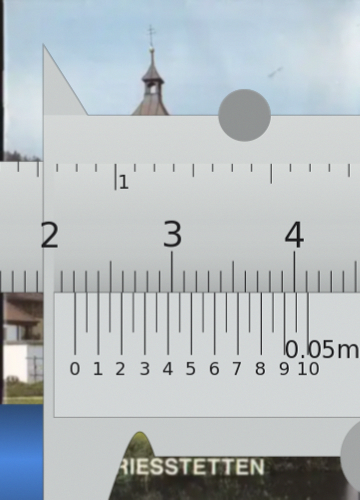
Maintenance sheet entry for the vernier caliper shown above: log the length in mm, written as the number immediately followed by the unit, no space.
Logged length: 22.1mm
